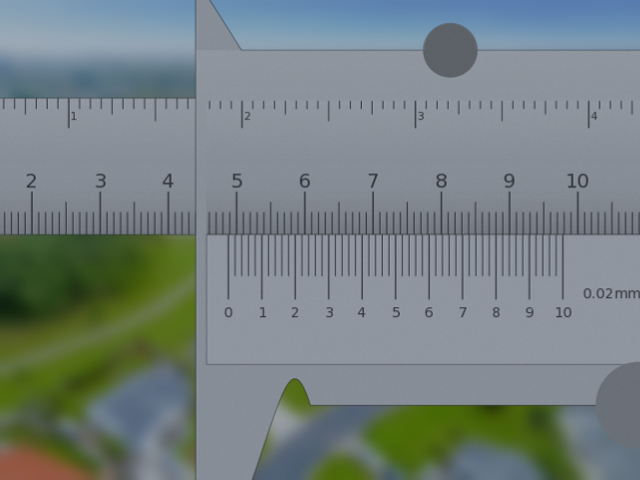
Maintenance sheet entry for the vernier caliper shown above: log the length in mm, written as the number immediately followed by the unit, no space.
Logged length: 48.8mm
